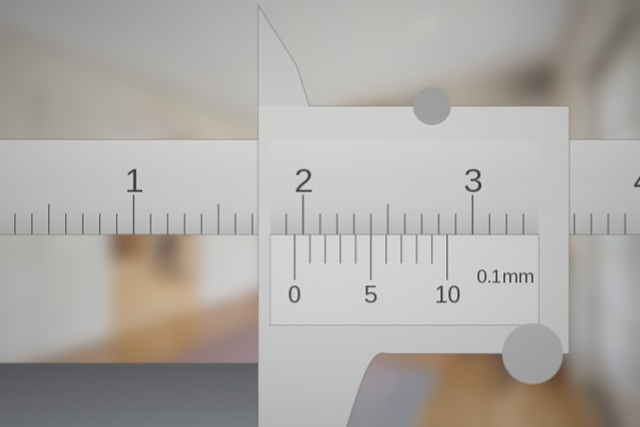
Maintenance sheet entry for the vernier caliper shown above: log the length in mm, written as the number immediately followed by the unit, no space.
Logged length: 19.5mm
